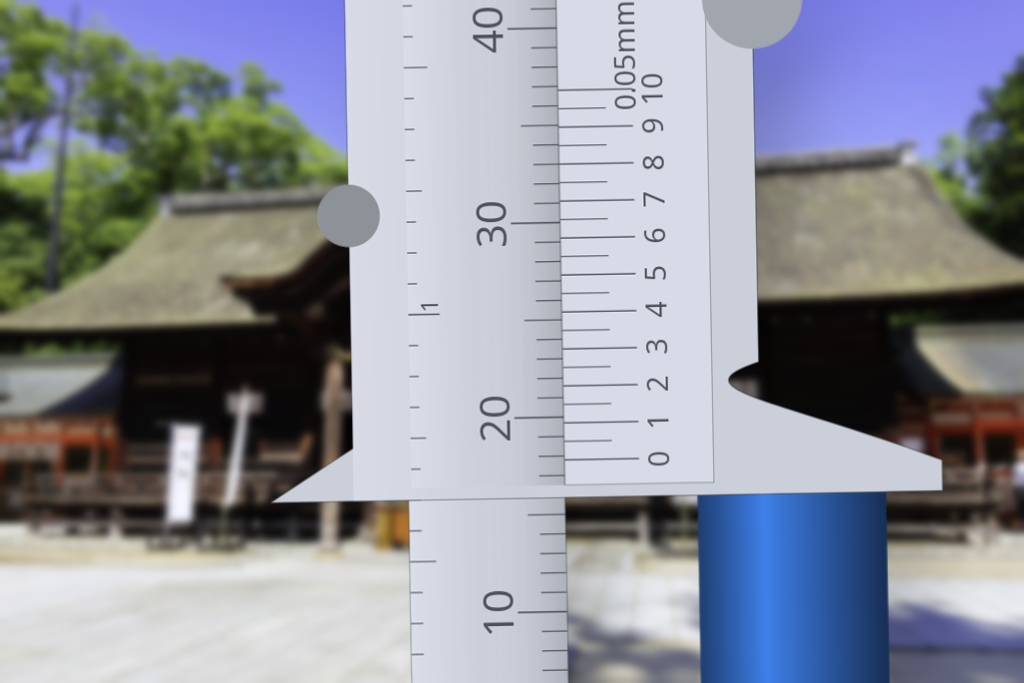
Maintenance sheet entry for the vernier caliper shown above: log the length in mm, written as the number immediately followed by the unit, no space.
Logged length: 17.8mm
